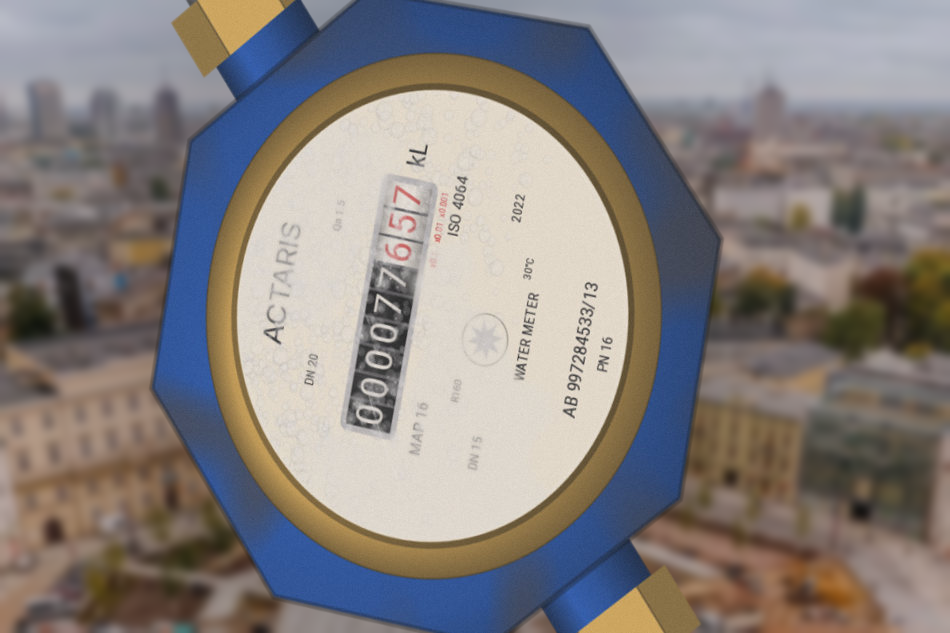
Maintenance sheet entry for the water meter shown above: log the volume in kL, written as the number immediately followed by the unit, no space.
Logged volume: 77.657kL
